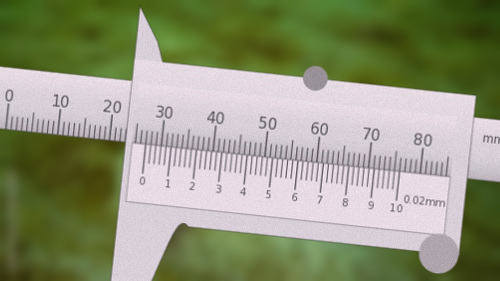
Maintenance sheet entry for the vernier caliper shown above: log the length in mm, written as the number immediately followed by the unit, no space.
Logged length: 27.0mm
